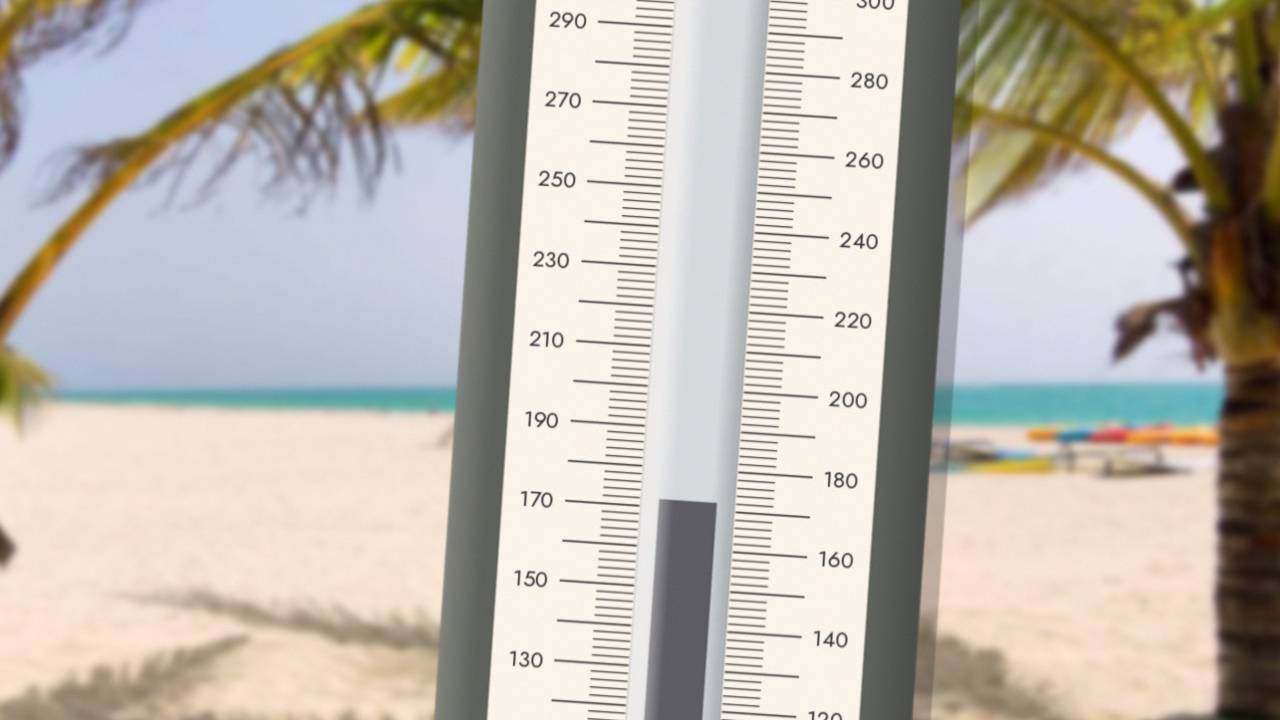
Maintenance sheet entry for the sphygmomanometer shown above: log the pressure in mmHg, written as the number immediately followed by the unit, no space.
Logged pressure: 172mmHg
